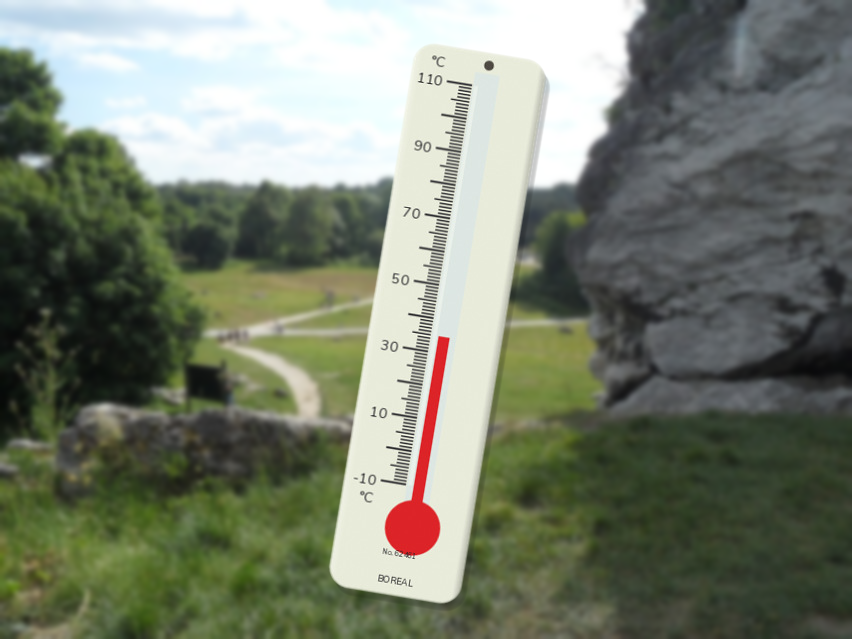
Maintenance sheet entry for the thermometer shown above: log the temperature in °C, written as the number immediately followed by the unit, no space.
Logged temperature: 35°C
